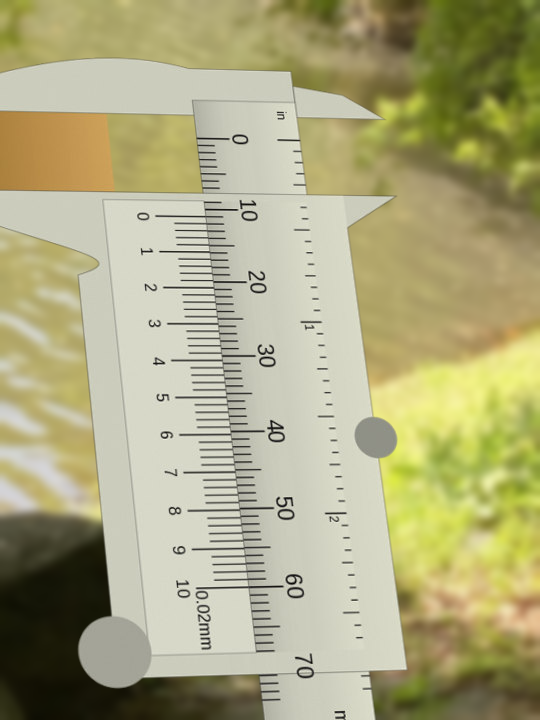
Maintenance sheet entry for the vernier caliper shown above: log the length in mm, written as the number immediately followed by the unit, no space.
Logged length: 11.0mm
